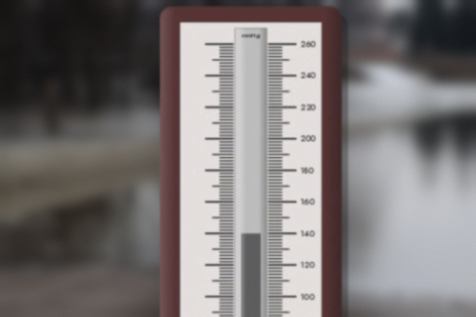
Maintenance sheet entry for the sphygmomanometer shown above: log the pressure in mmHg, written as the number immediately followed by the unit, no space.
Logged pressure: 140mmHg
